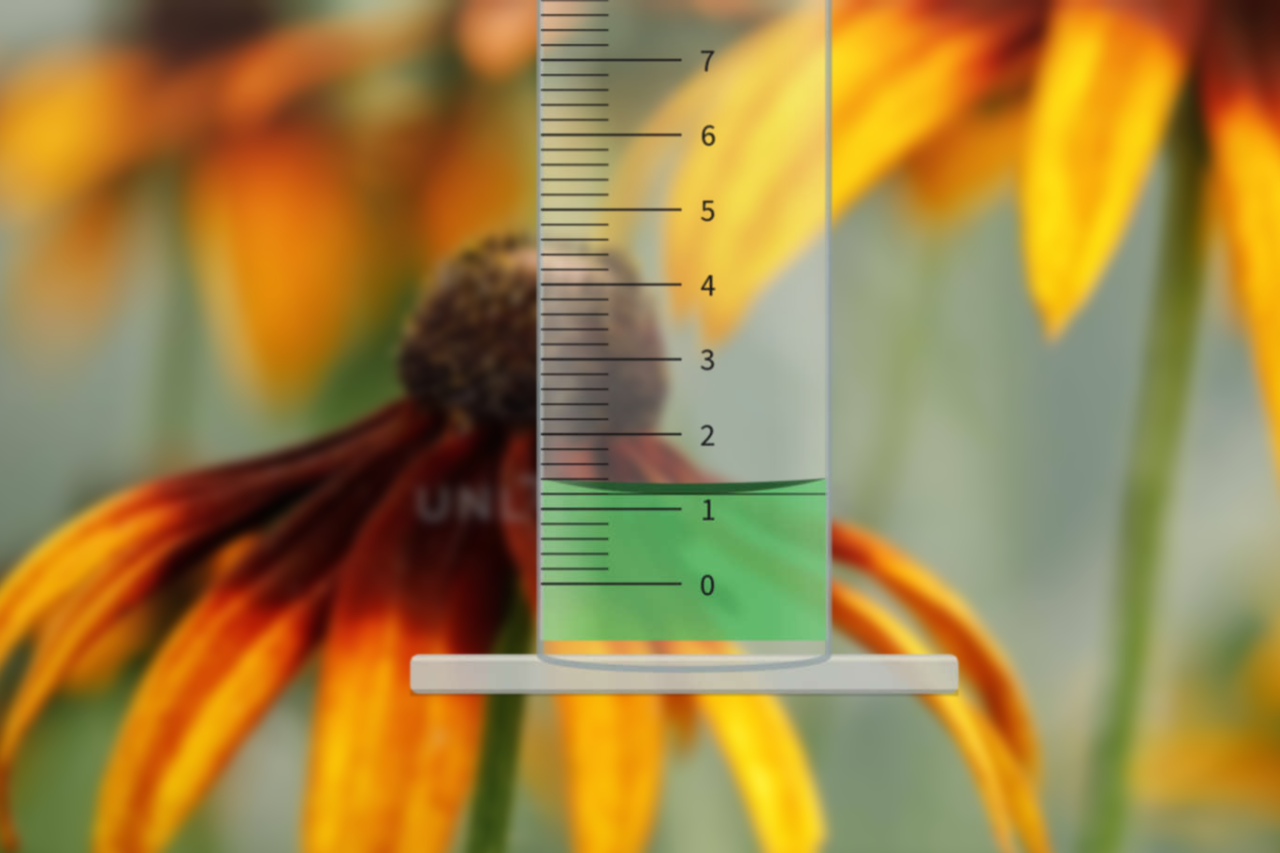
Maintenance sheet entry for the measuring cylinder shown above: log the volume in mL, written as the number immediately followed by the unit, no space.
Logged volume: 1.2mL
